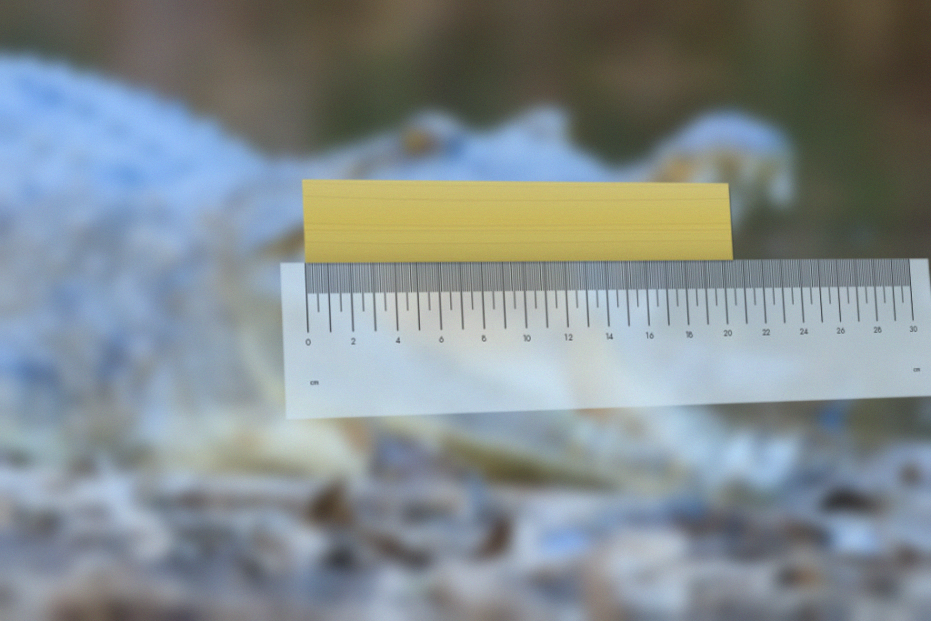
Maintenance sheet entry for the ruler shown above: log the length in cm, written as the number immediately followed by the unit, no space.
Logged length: 20.5cm
